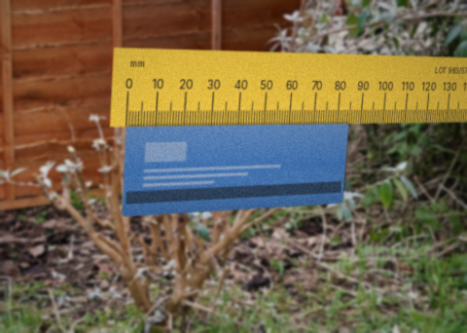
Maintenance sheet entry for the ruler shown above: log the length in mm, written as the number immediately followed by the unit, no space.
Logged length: 85mm
